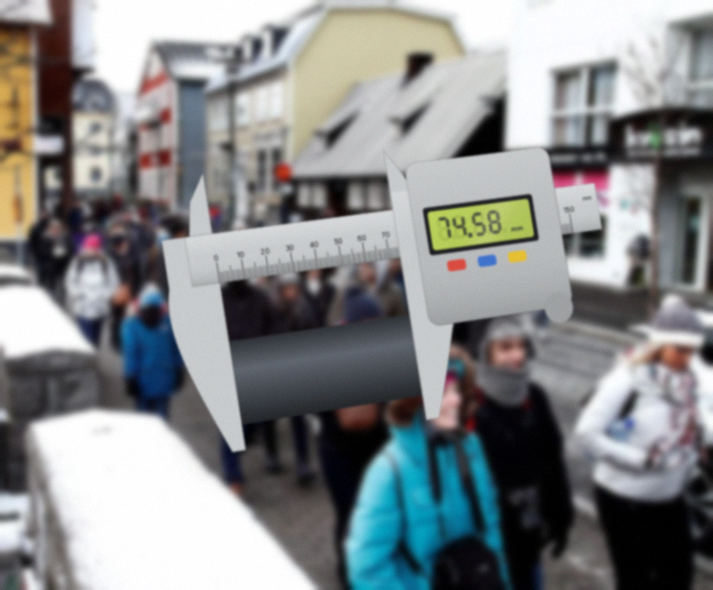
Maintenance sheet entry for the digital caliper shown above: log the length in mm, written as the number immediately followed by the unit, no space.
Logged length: 74.58mm
